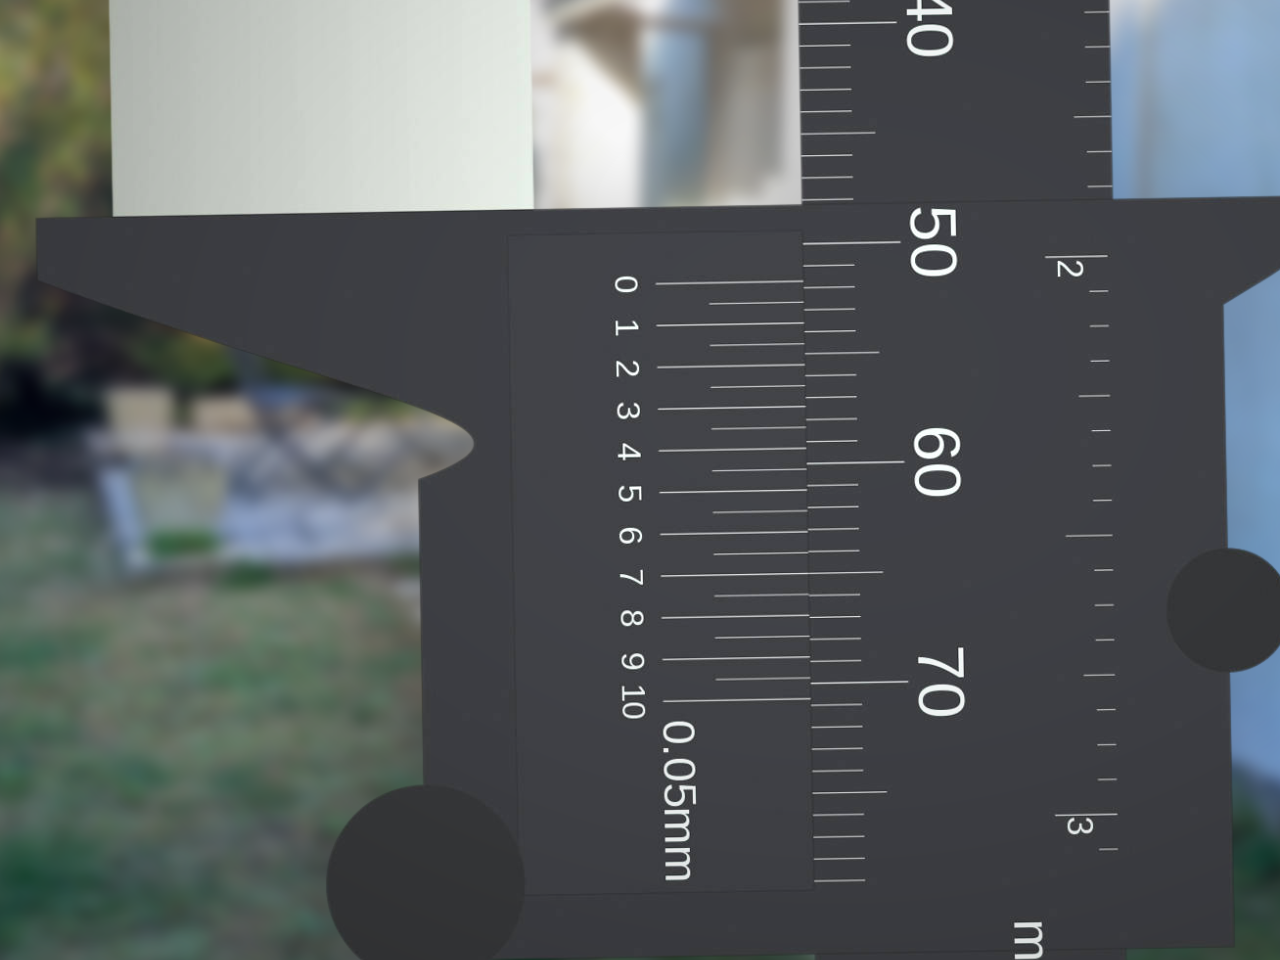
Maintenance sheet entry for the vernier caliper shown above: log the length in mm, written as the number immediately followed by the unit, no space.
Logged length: 51.7mm
